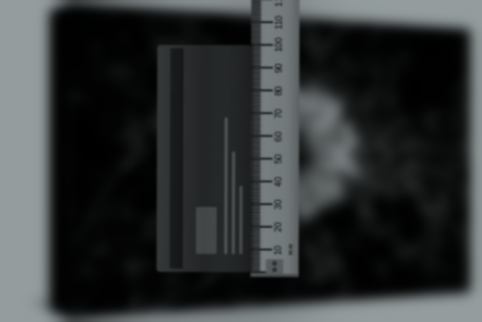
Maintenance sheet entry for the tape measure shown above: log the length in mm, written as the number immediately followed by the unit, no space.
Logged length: 100mm
